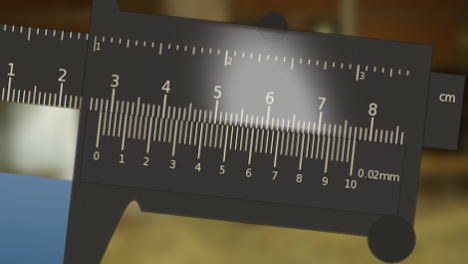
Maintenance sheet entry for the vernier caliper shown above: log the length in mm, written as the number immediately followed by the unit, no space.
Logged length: 28.0mm
